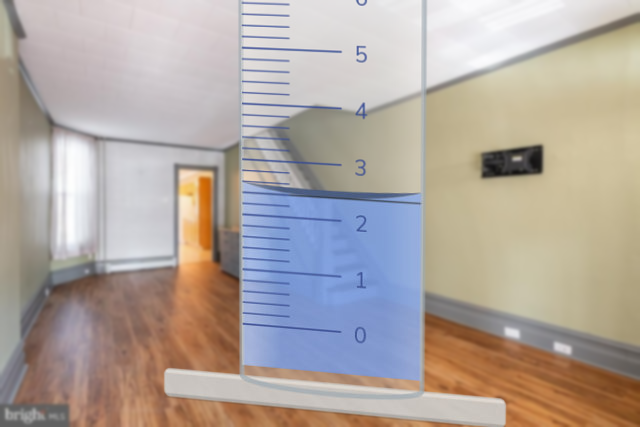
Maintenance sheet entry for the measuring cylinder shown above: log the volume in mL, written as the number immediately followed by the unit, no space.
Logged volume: 2.4mL
